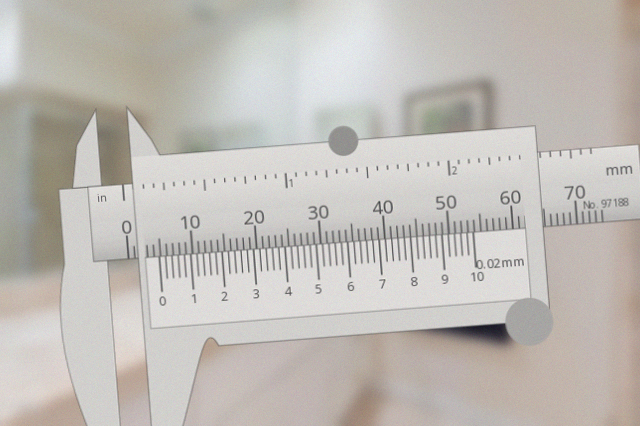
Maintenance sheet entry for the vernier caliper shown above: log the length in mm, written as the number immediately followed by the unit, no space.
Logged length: 4.8mm
